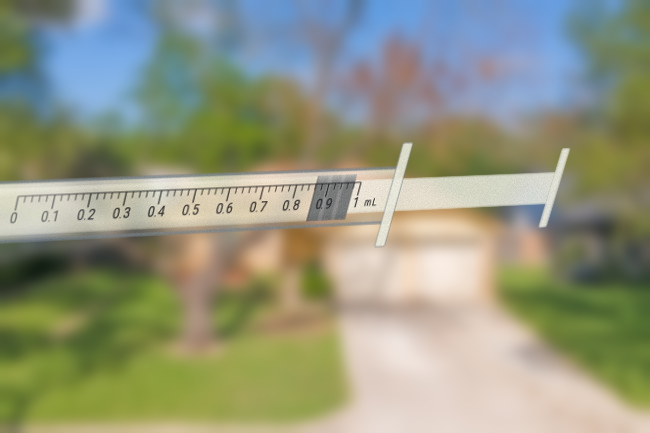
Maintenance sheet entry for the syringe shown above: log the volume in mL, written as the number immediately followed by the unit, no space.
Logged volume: 0.86mL
